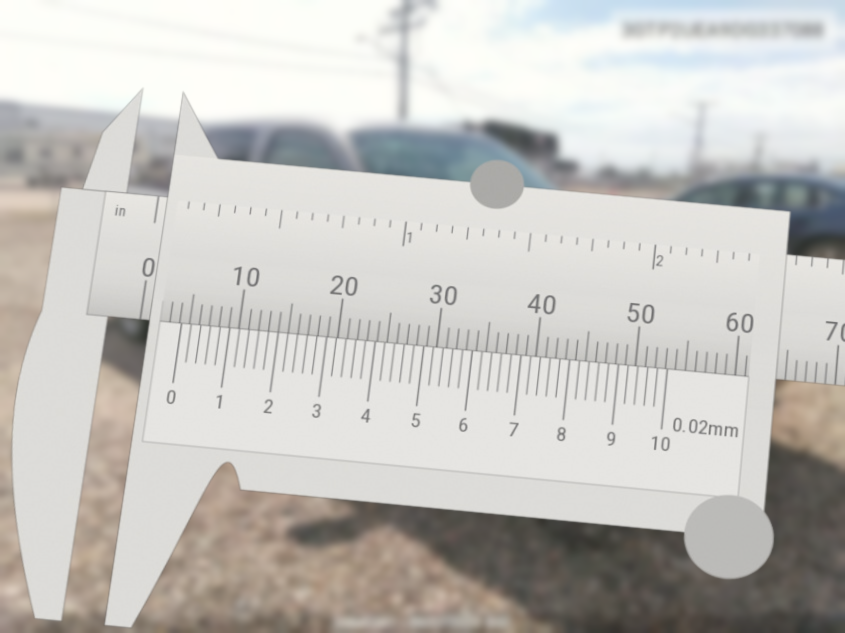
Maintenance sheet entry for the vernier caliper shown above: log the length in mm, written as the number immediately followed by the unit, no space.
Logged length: 4.2mm
